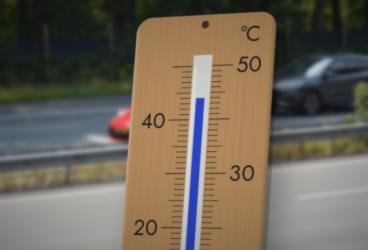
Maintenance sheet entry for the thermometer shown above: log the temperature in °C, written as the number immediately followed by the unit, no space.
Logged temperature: 44°C
